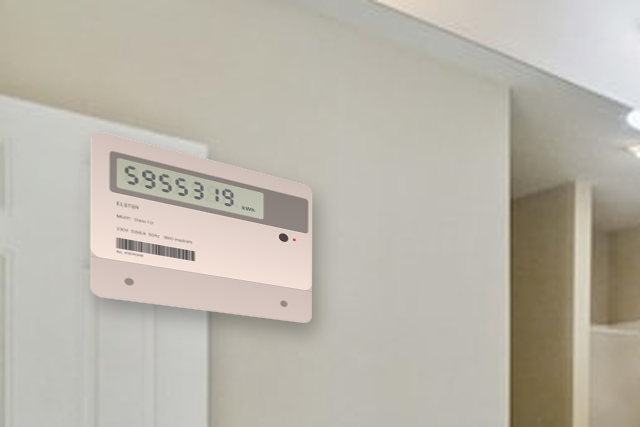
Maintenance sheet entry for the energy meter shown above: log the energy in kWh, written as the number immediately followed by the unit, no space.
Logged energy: 5955319kWh
